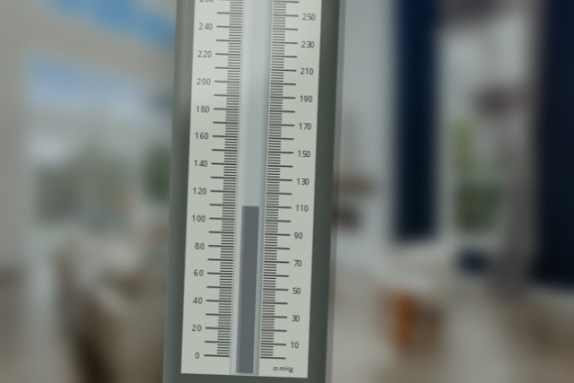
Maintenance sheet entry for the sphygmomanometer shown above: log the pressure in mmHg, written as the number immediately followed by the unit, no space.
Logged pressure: 110mmHg
